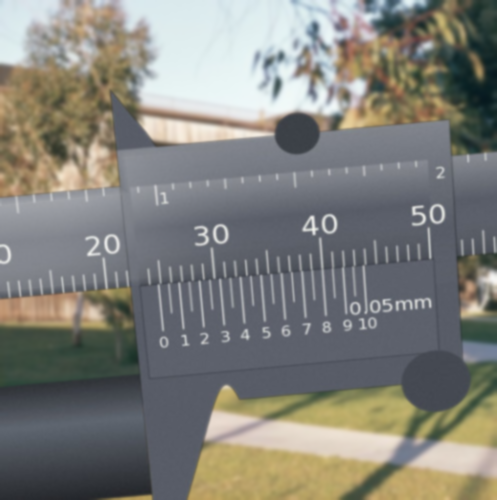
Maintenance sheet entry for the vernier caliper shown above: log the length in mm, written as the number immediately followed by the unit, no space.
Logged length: 24.8mm
